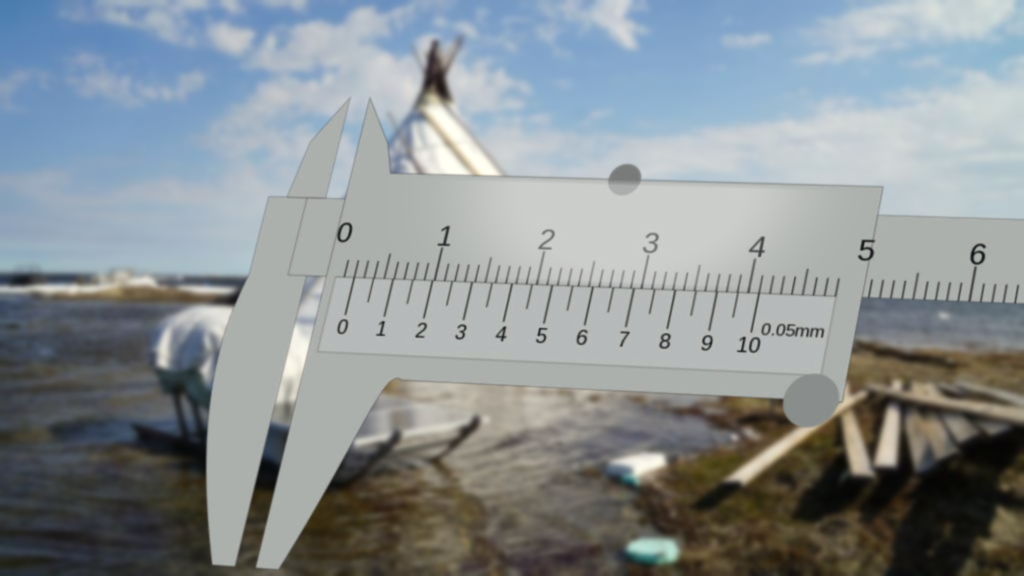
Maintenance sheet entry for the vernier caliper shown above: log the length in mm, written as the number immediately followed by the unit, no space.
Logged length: 2.0mm
